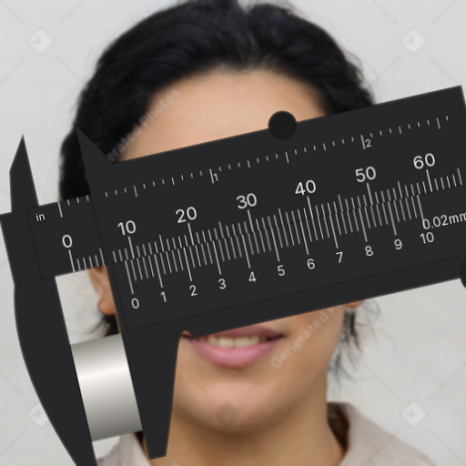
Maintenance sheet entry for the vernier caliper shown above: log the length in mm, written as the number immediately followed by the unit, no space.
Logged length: 8.6mm
